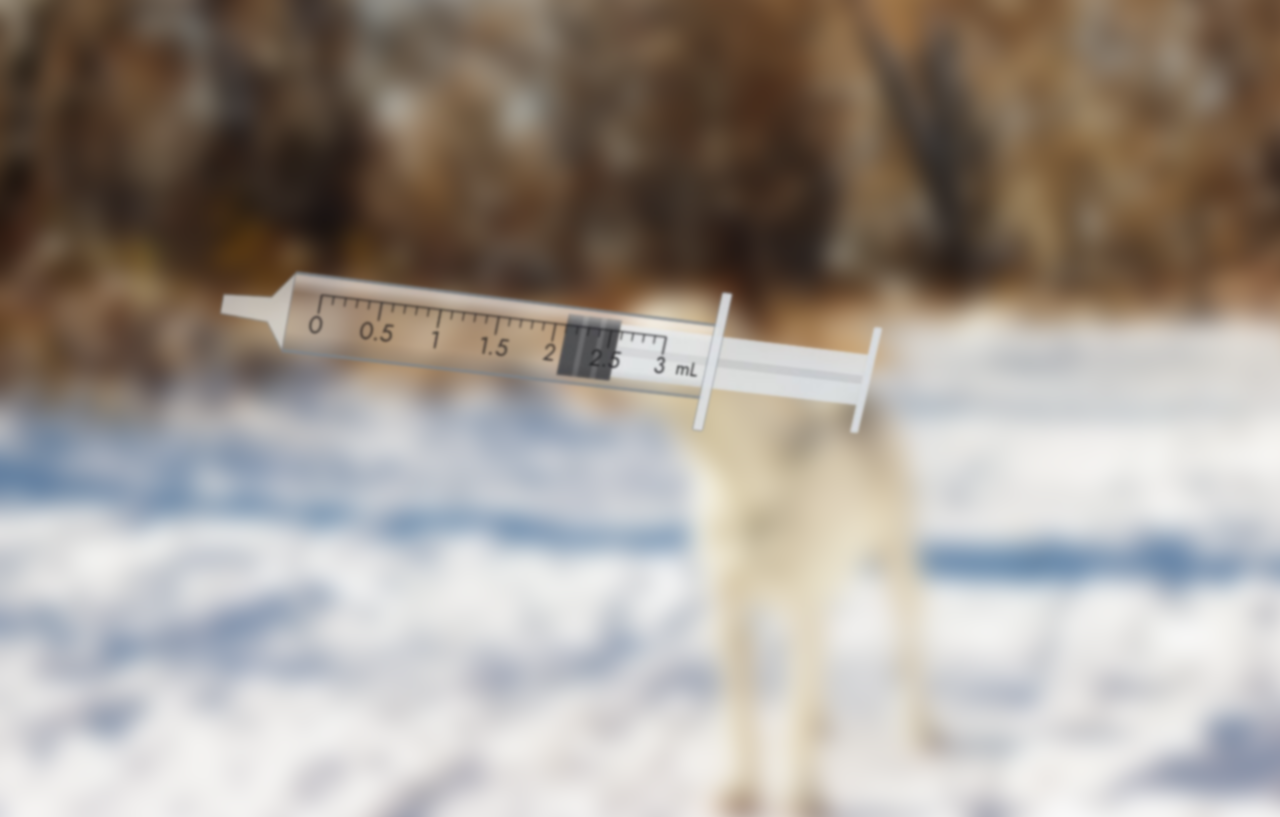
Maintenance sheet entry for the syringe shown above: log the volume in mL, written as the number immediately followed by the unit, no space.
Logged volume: 2.1mL
